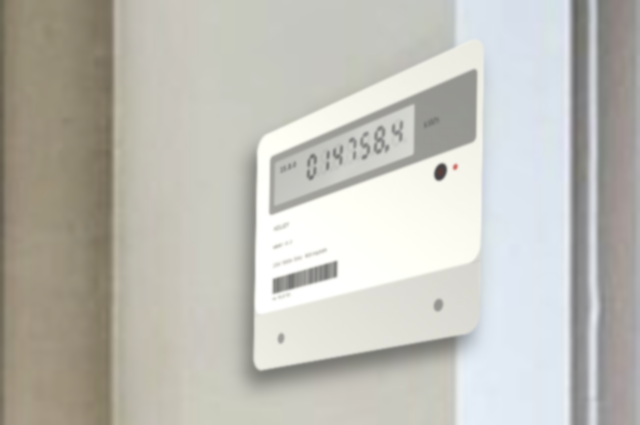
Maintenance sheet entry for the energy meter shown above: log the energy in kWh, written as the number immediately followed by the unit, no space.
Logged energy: 14758.4kWh
